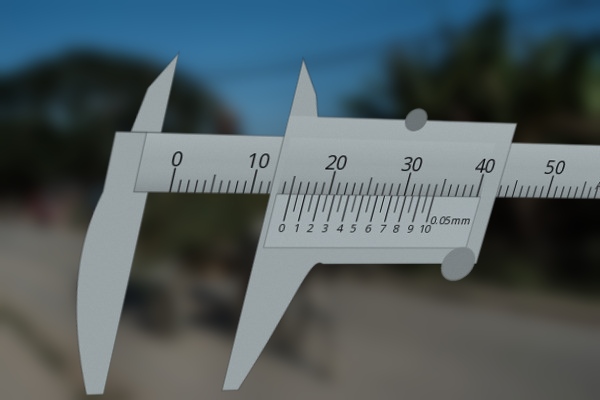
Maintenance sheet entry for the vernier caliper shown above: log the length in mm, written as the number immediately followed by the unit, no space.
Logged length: 15.0mm
